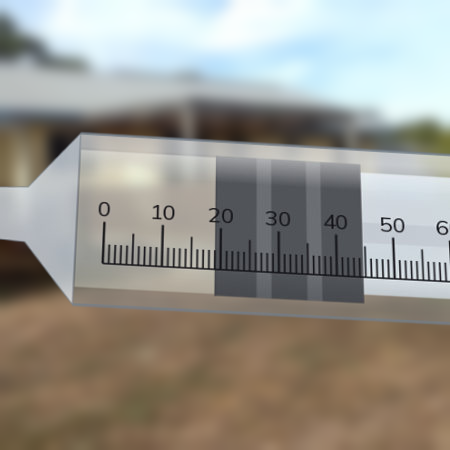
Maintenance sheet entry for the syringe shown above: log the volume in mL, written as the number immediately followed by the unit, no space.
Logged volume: 19mL
